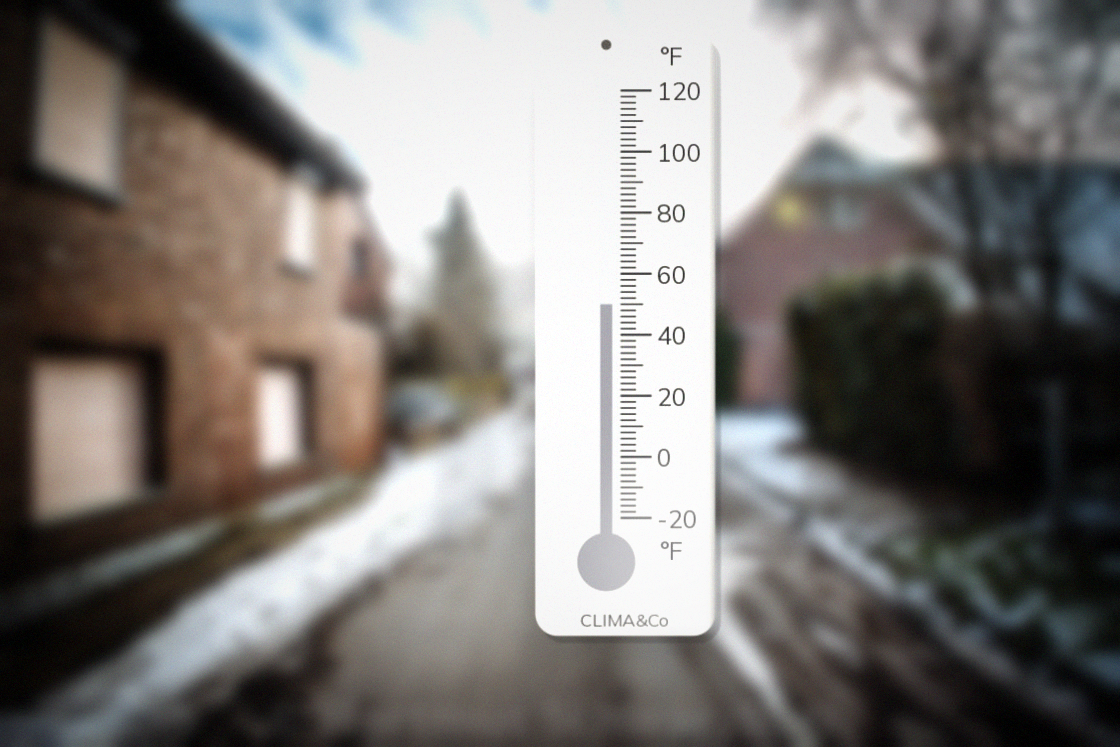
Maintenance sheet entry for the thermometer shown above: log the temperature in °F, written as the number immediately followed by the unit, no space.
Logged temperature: 50°F
